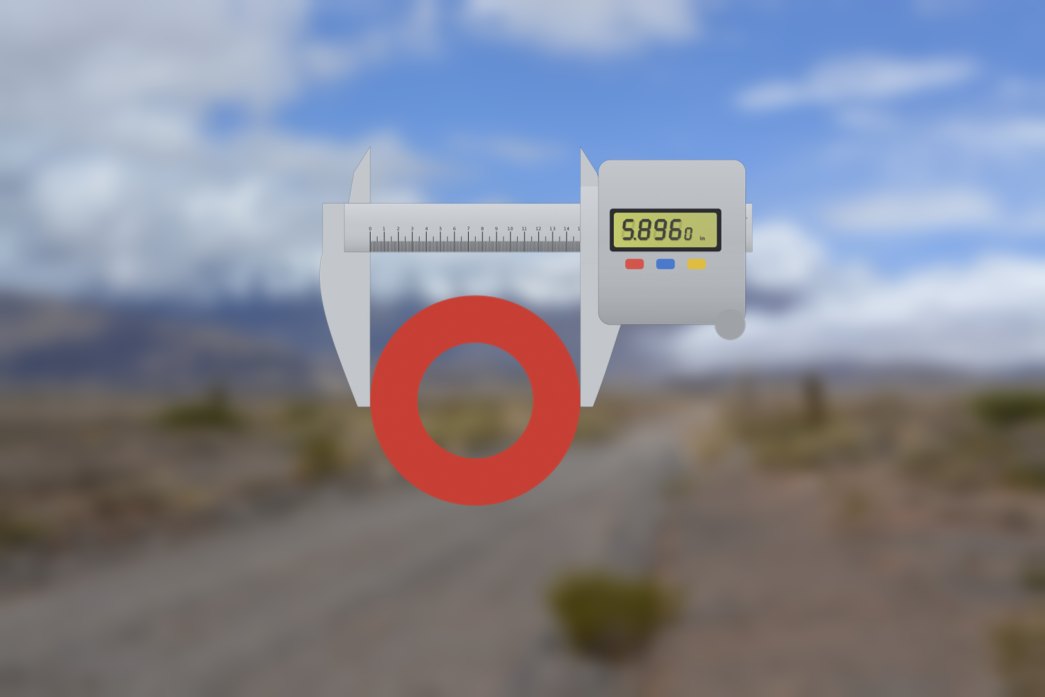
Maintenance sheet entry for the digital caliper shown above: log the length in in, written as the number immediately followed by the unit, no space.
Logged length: 5.8960in
